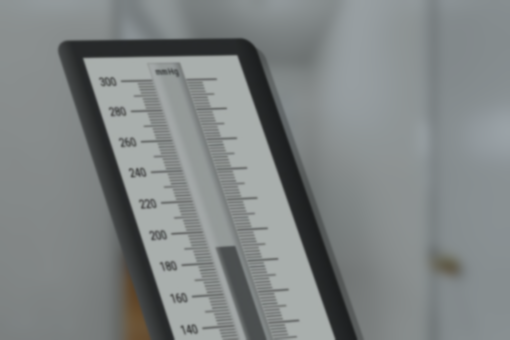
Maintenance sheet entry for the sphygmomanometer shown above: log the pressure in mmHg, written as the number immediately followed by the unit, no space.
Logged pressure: 190mmHg
